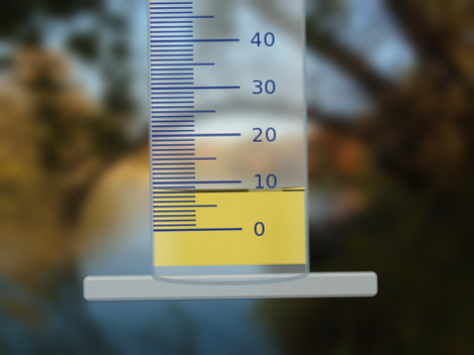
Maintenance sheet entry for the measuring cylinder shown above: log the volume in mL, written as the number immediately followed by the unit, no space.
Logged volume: 8mL
